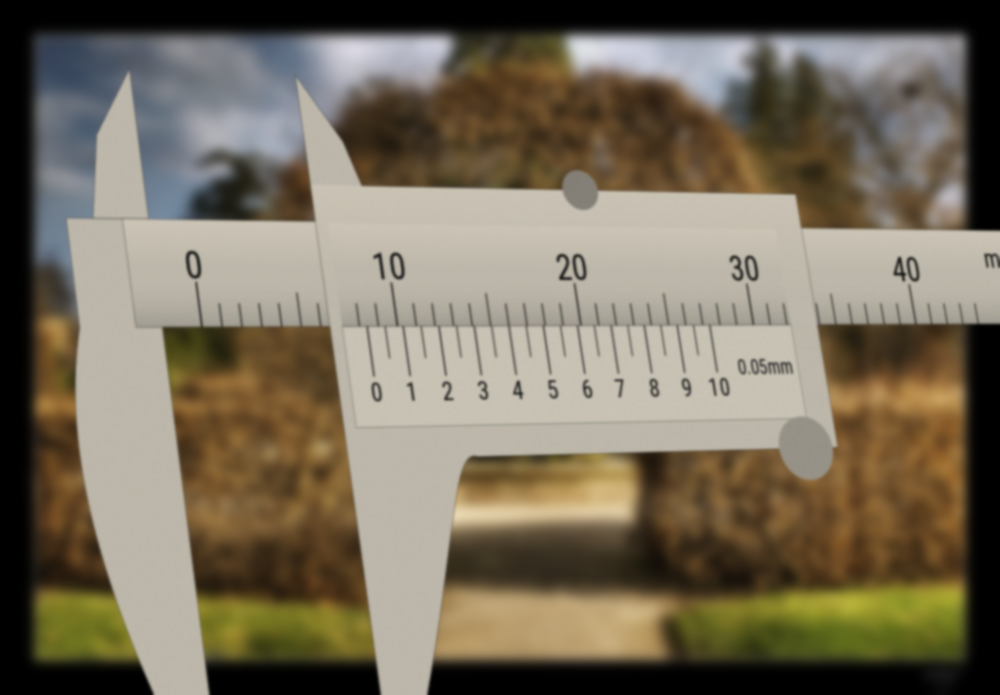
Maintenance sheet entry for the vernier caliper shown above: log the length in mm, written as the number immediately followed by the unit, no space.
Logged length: 8.4mm
